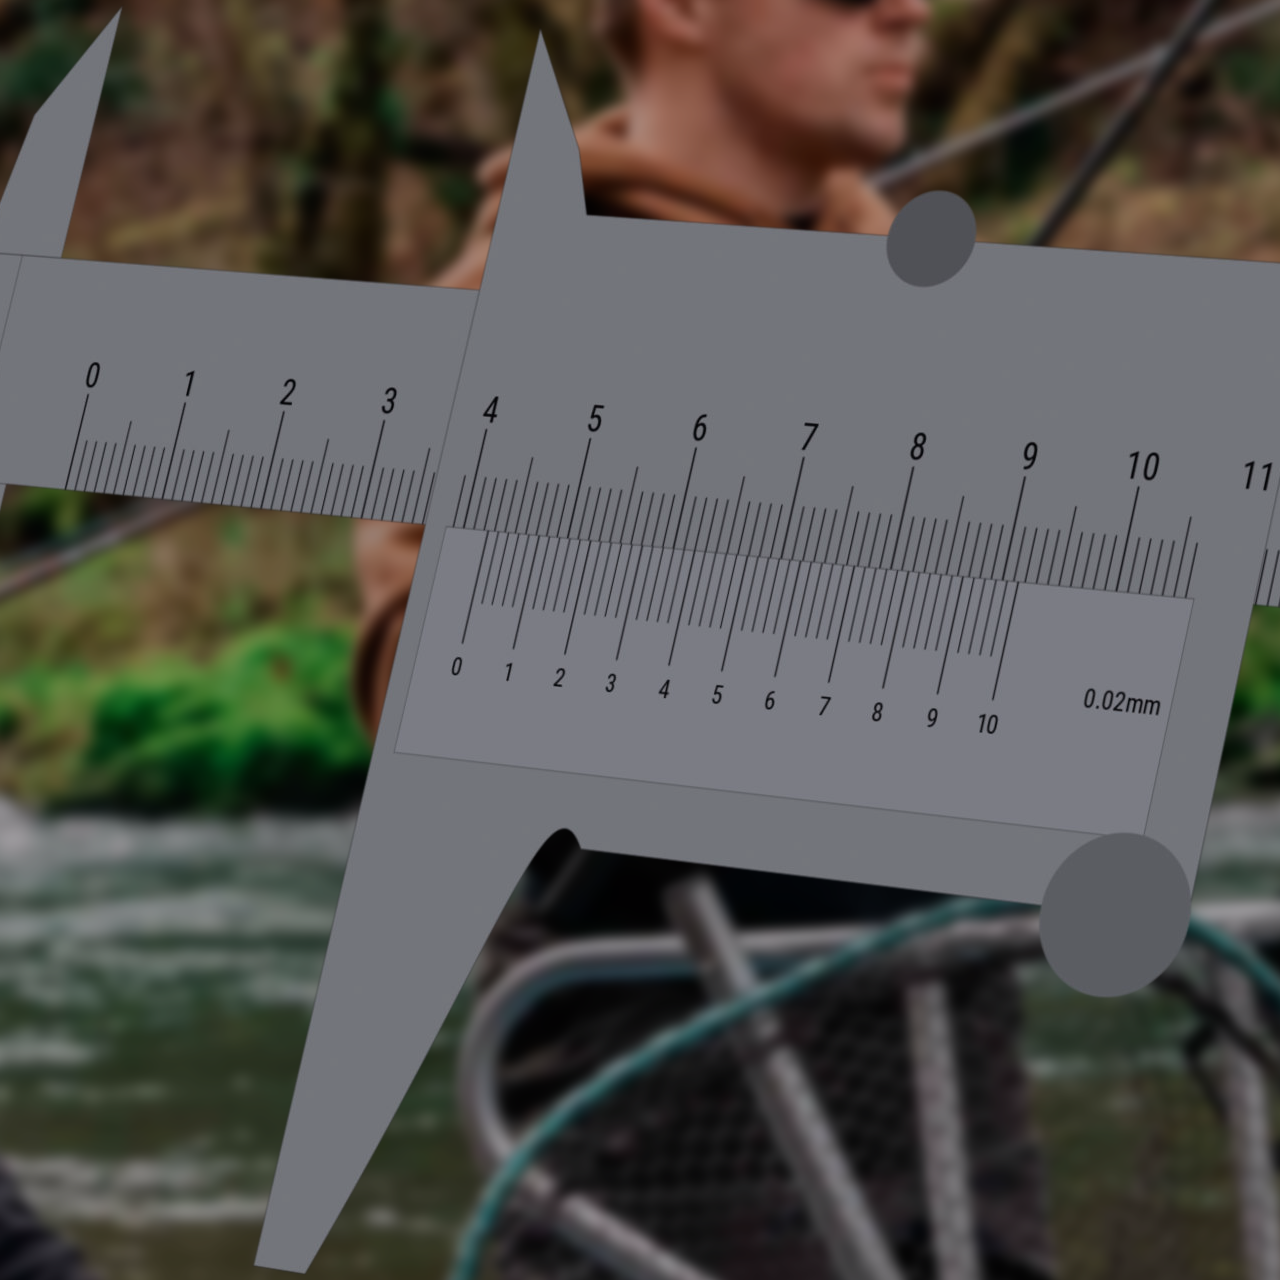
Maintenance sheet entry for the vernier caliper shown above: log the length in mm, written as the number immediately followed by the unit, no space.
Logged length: 42.4mm
